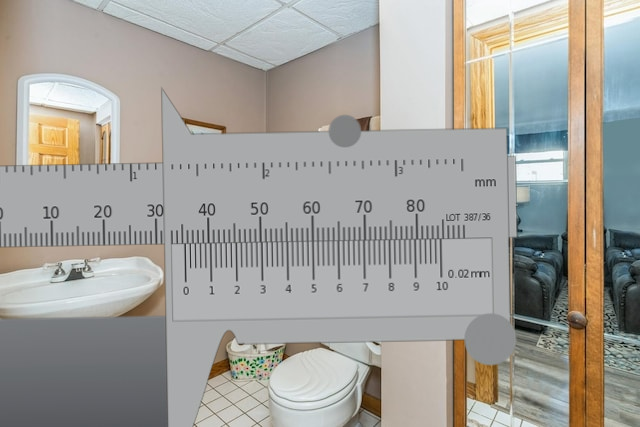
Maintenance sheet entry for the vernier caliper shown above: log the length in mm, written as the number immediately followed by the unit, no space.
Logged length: 35.5mm
